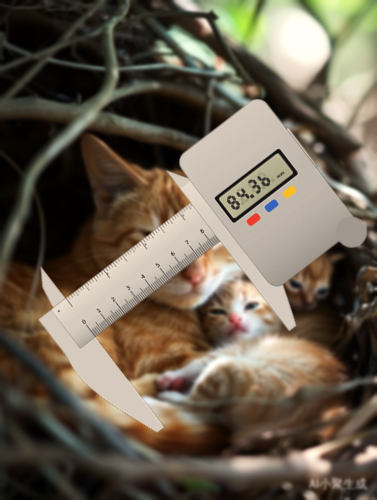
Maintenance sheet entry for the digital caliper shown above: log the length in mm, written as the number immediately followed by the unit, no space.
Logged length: 84.36mm
